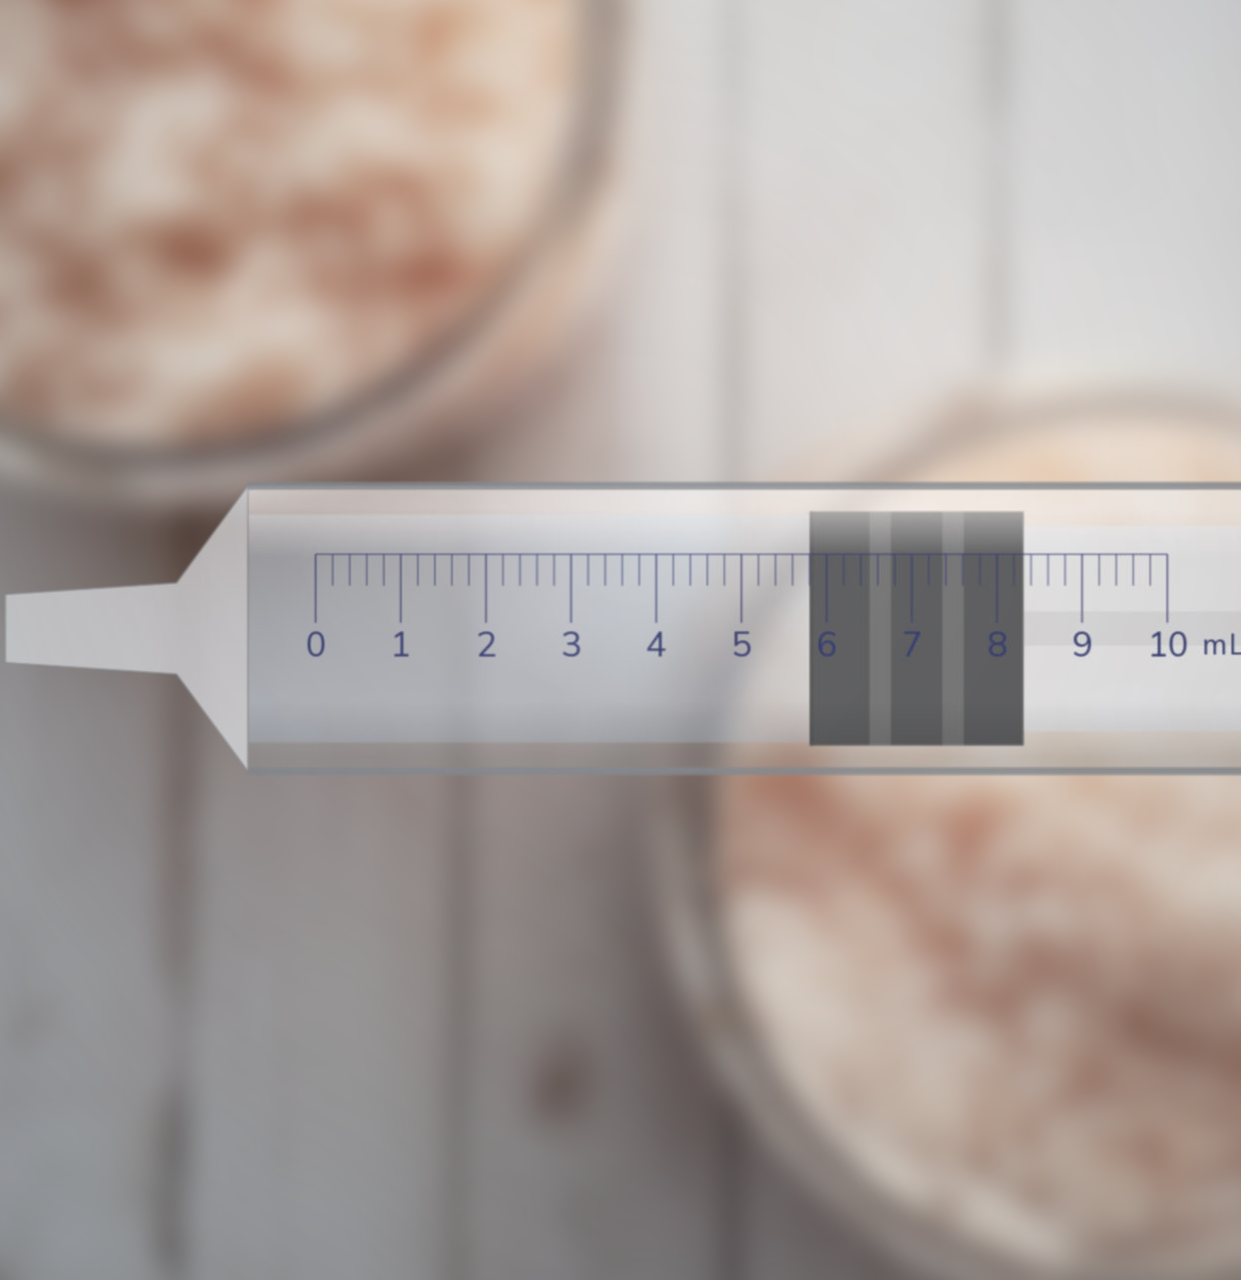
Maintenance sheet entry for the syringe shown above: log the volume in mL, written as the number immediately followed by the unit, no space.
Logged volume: 5.8mL
